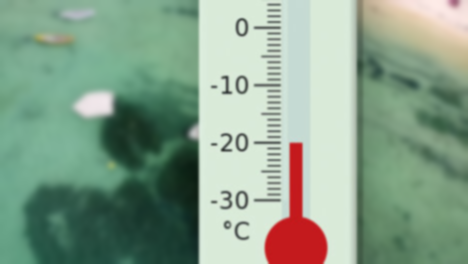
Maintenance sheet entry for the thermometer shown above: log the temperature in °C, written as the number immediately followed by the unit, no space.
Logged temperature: -20°C
